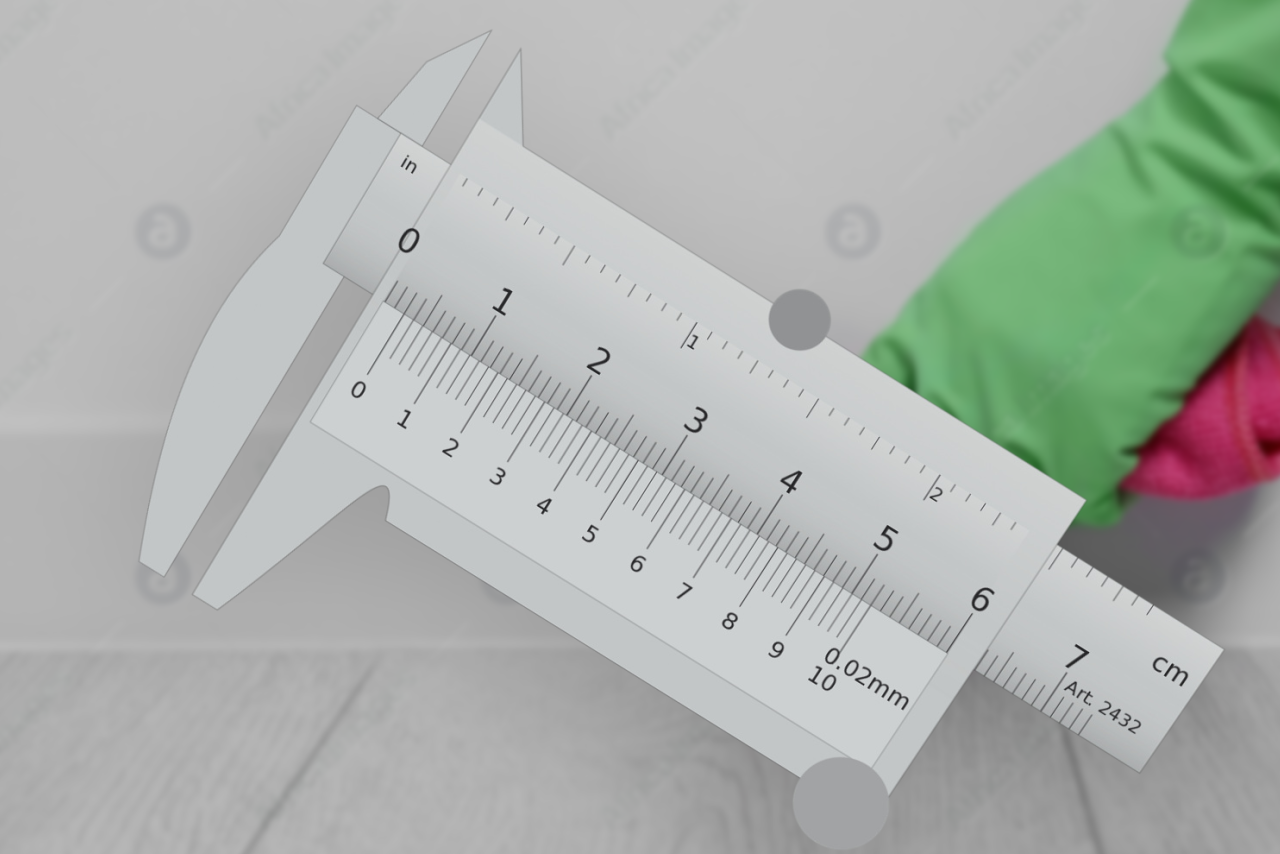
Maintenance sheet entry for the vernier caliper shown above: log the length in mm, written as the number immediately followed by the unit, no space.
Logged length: 3.0mm
